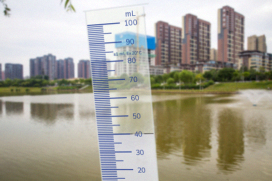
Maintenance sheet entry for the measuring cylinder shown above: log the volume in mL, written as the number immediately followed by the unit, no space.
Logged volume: 40mL
